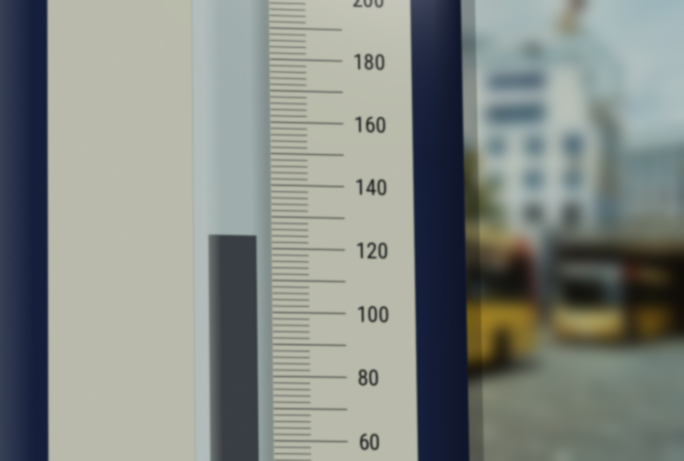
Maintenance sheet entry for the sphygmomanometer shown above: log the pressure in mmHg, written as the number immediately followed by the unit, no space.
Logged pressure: 124mmHg
